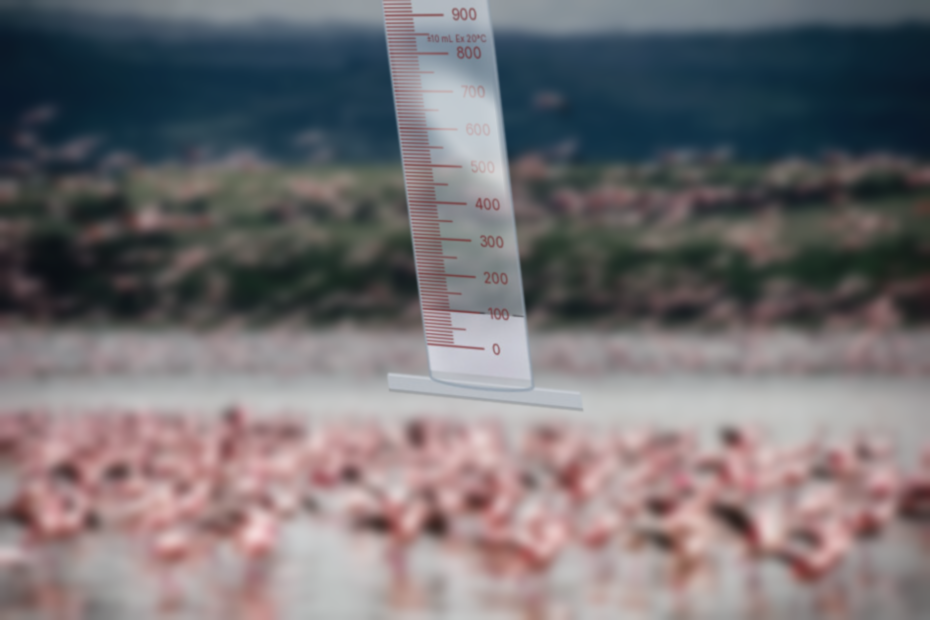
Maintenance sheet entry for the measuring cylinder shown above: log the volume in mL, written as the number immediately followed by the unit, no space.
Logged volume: 100mL
